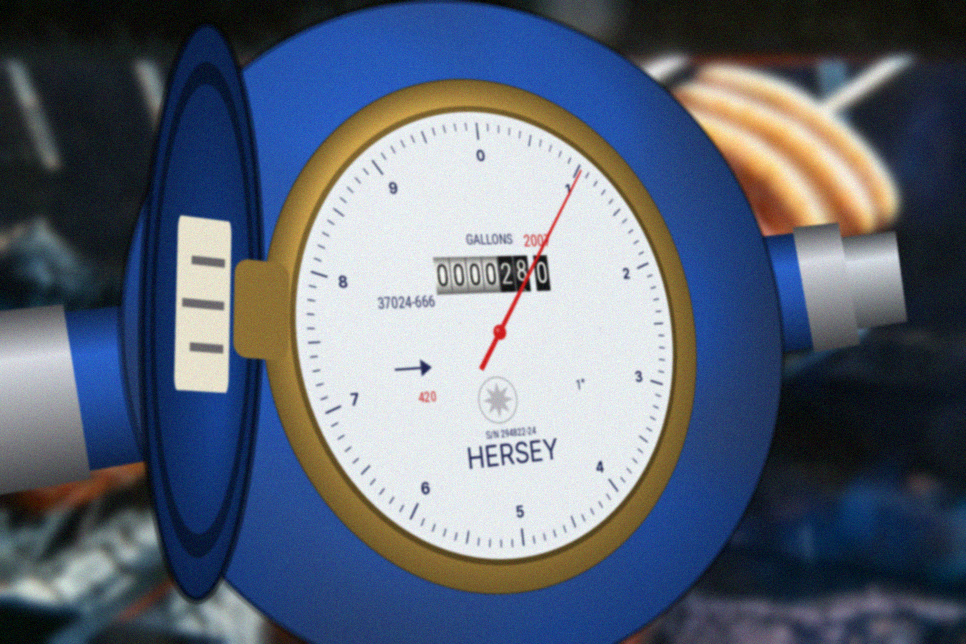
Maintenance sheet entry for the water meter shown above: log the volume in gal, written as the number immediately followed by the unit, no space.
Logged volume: 281.0gal
